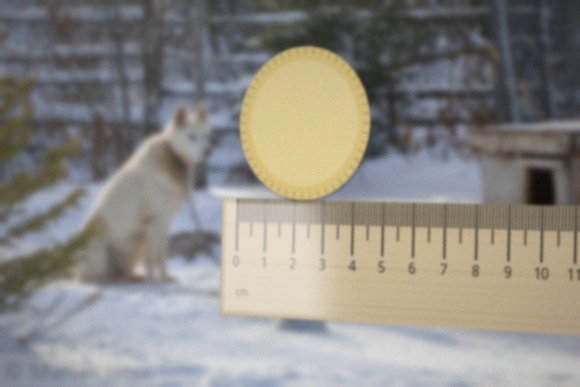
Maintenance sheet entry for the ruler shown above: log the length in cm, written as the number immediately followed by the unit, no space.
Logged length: 4.5cm
